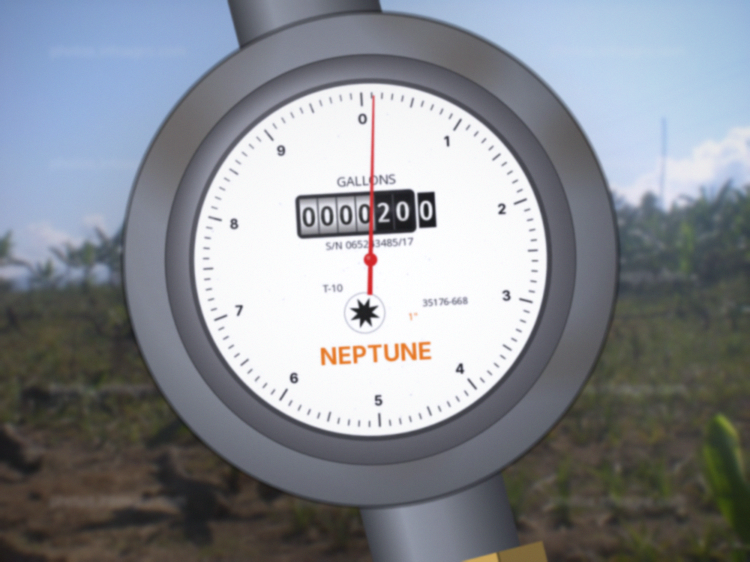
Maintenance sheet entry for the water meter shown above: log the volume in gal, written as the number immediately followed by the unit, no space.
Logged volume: 200.1gal
